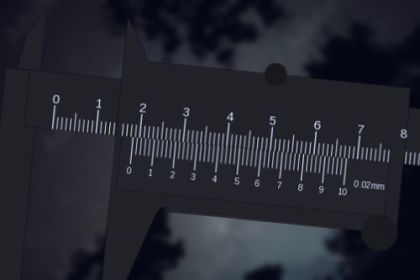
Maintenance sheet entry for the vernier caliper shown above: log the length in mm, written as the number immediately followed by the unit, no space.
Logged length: 18.5mm
